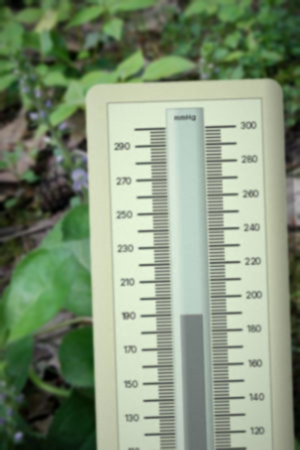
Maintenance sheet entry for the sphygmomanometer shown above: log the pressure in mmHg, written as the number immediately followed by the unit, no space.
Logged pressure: 190mmHg
